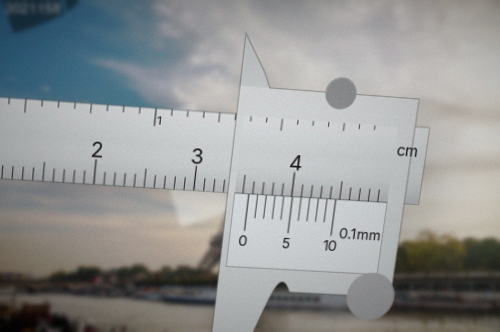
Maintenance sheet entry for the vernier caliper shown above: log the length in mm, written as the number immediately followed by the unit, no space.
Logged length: 35.6mm
